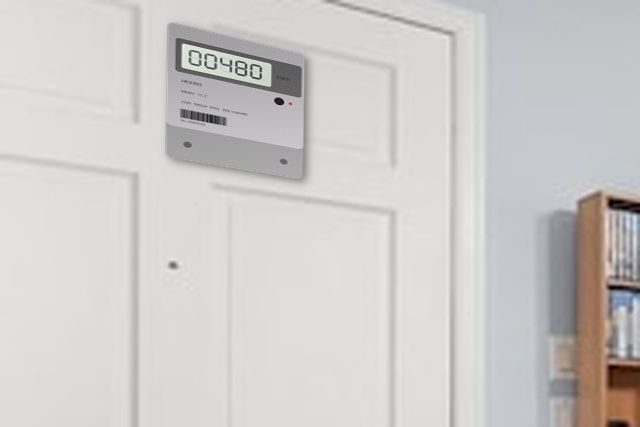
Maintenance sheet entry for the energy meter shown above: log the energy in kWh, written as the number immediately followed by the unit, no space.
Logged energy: 480kWh
